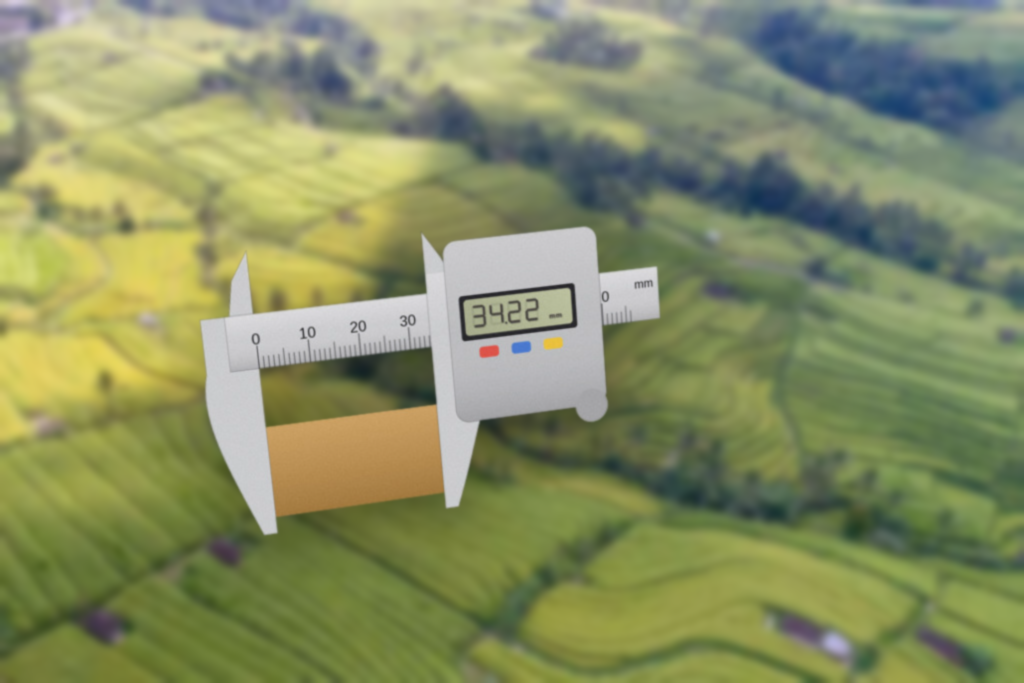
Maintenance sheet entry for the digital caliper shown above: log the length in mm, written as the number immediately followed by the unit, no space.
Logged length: 34.22mm
